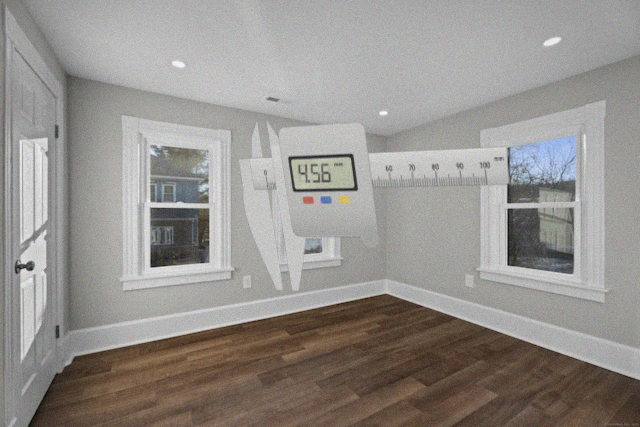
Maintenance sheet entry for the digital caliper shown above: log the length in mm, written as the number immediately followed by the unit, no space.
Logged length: 4.56mm
